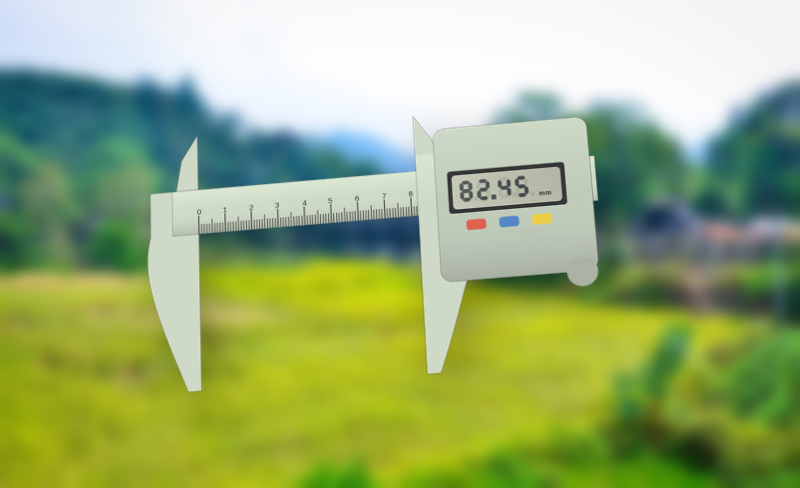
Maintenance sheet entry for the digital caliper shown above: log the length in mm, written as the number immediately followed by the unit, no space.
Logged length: 82.45mm
